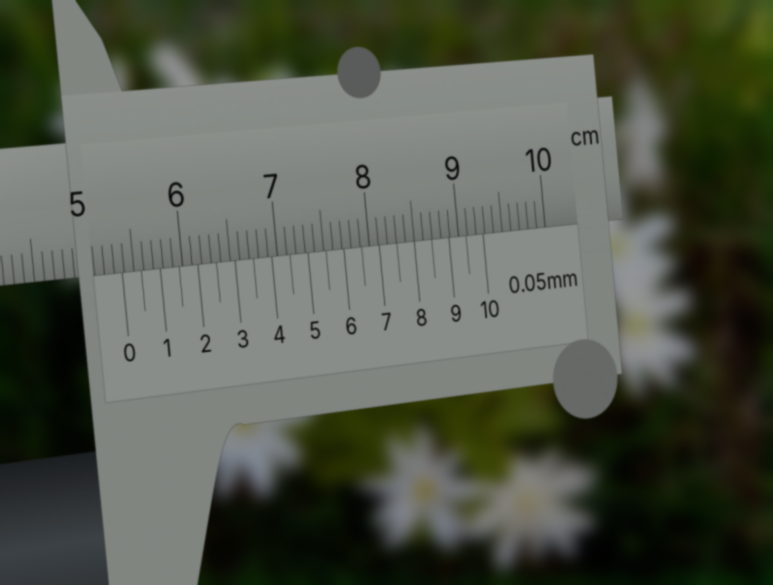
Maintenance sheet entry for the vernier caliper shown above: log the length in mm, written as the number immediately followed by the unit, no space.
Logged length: 53.8mm
